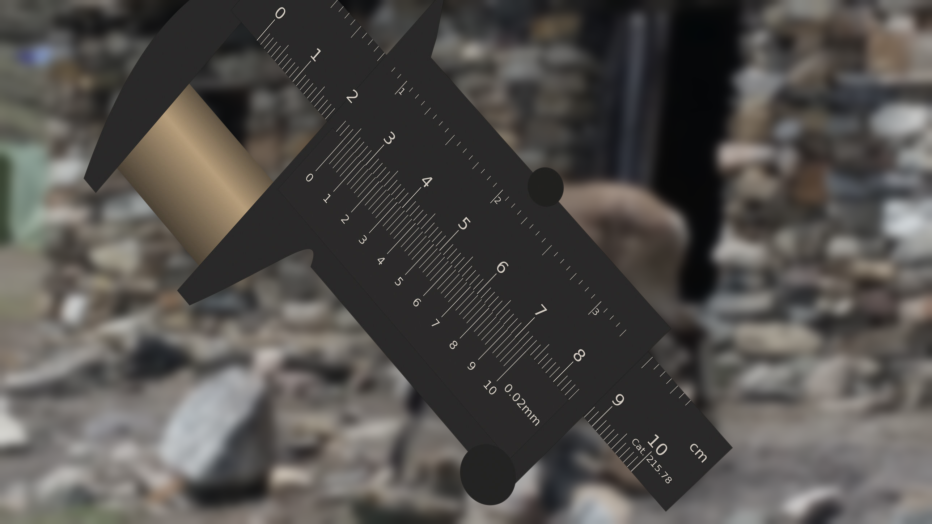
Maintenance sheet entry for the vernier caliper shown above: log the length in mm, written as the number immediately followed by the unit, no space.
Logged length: 24.0mm
